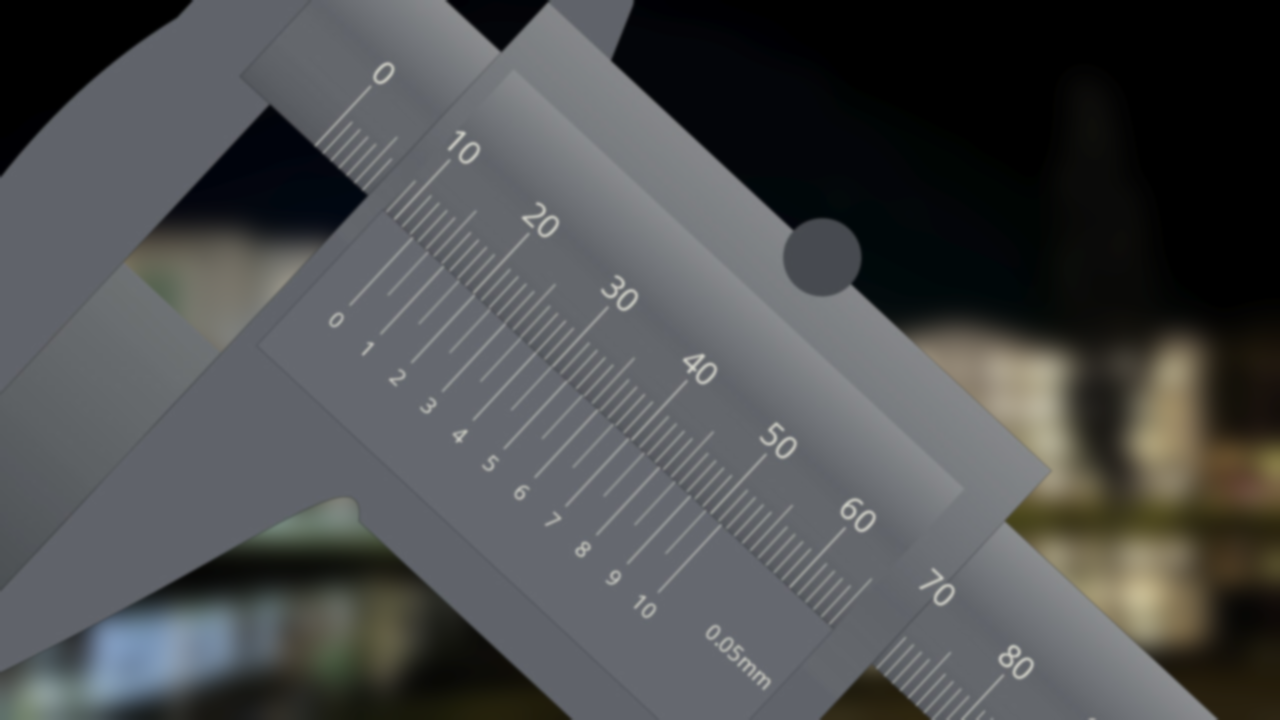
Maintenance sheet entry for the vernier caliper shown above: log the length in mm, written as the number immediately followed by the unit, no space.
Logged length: 12.4mm
